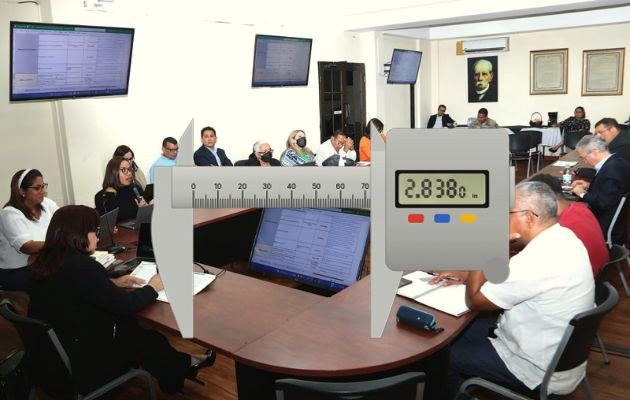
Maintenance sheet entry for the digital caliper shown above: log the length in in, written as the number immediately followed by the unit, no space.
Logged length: 2.8380in
